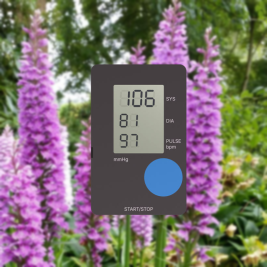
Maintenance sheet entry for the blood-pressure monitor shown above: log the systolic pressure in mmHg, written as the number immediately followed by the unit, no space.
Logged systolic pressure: 106mmHg
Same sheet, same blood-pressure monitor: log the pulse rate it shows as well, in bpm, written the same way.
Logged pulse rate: 97bpm
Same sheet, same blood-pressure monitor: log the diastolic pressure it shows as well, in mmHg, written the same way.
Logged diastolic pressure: 81mmHg
